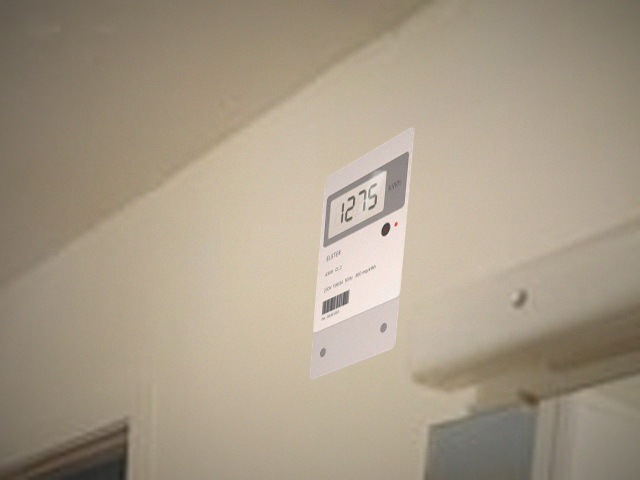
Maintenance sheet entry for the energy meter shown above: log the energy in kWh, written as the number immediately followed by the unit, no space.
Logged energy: 1275kWh
